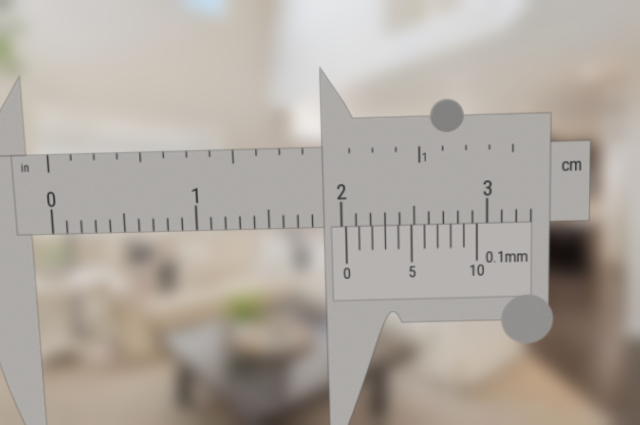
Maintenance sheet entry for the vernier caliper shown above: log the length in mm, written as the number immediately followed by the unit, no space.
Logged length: 20.3mm
